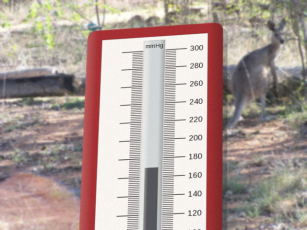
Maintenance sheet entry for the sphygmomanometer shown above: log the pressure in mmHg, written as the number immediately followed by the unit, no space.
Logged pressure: 170mmHg
